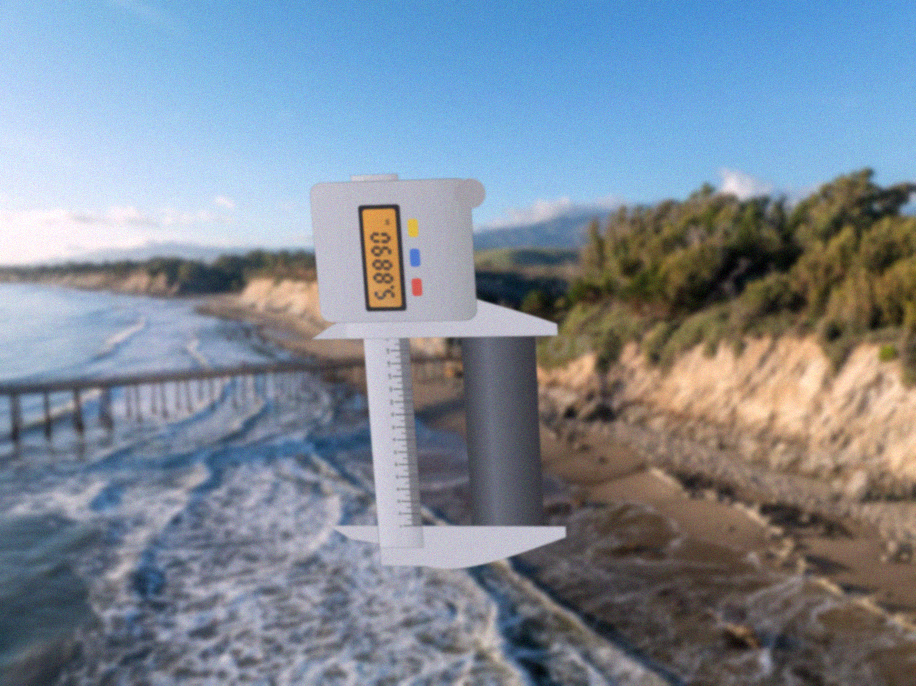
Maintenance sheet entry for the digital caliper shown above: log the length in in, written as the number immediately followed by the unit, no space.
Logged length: 5.8890in
